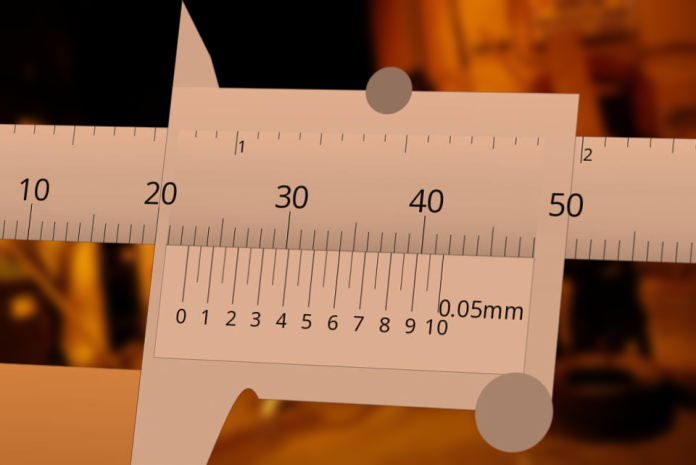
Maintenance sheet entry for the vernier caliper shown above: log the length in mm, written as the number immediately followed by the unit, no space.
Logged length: 22.6mm
